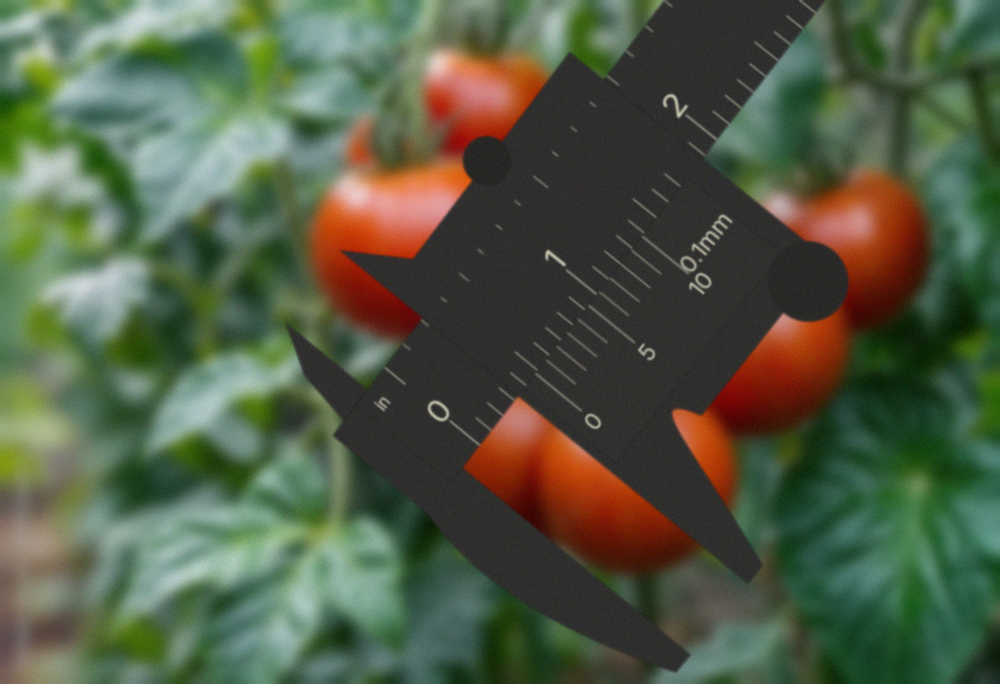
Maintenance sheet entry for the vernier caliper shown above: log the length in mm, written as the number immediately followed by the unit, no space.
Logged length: 4.8mm
